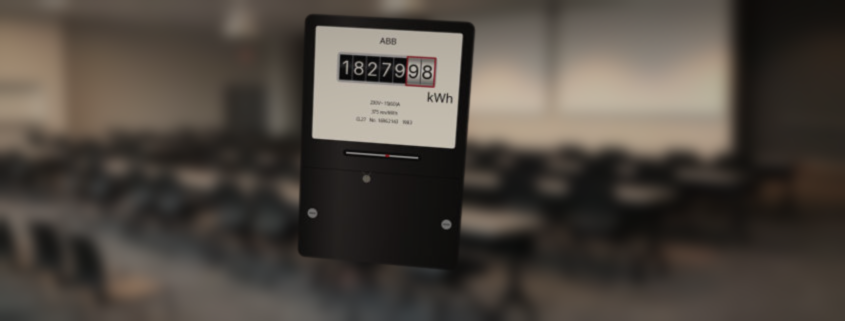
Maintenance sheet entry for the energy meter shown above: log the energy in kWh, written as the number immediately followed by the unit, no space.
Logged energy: 18279.98kWh
